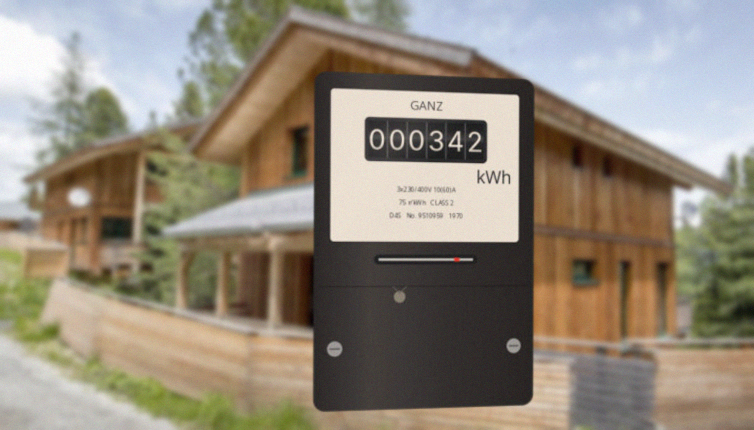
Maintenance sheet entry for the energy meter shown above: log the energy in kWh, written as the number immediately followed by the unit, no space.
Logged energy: 342kWh
